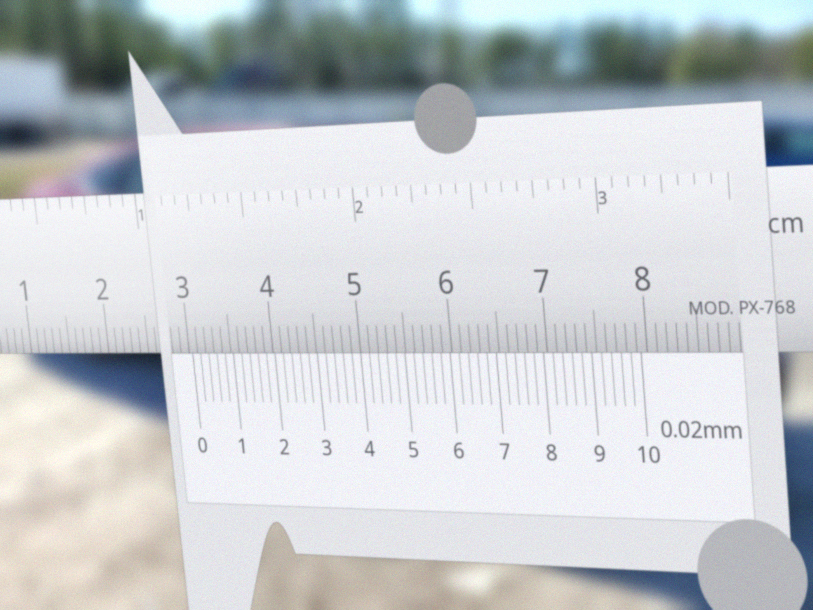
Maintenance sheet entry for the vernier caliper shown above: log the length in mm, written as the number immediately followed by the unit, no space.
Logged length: 30.4mm
